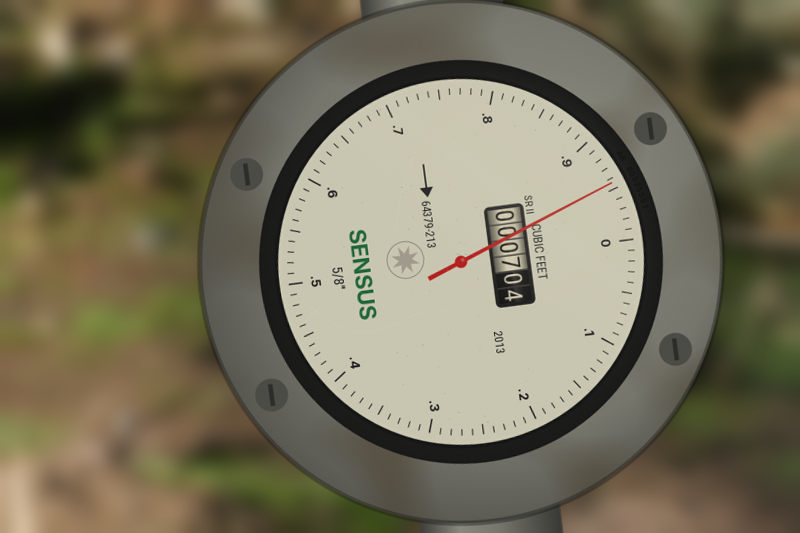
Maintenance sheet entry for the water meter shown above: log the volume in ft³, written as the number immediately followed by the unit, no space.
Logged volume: 703.94ft³
